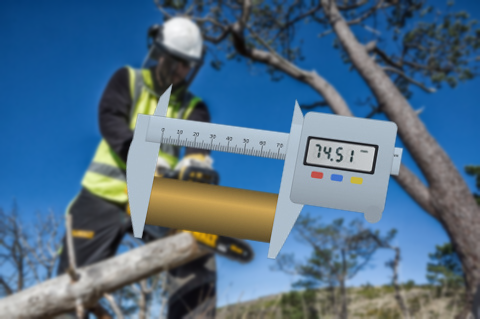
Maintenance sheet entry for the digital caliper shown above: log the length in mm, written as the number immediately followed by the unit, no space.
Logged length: 74.51mm
